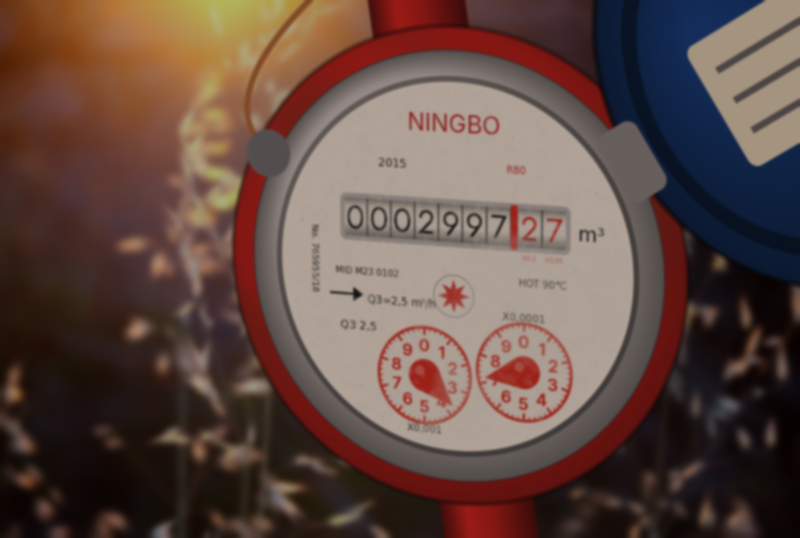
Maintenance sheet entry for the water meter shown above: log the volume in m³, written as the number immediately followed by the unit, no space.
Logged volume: 2997.2737m³
